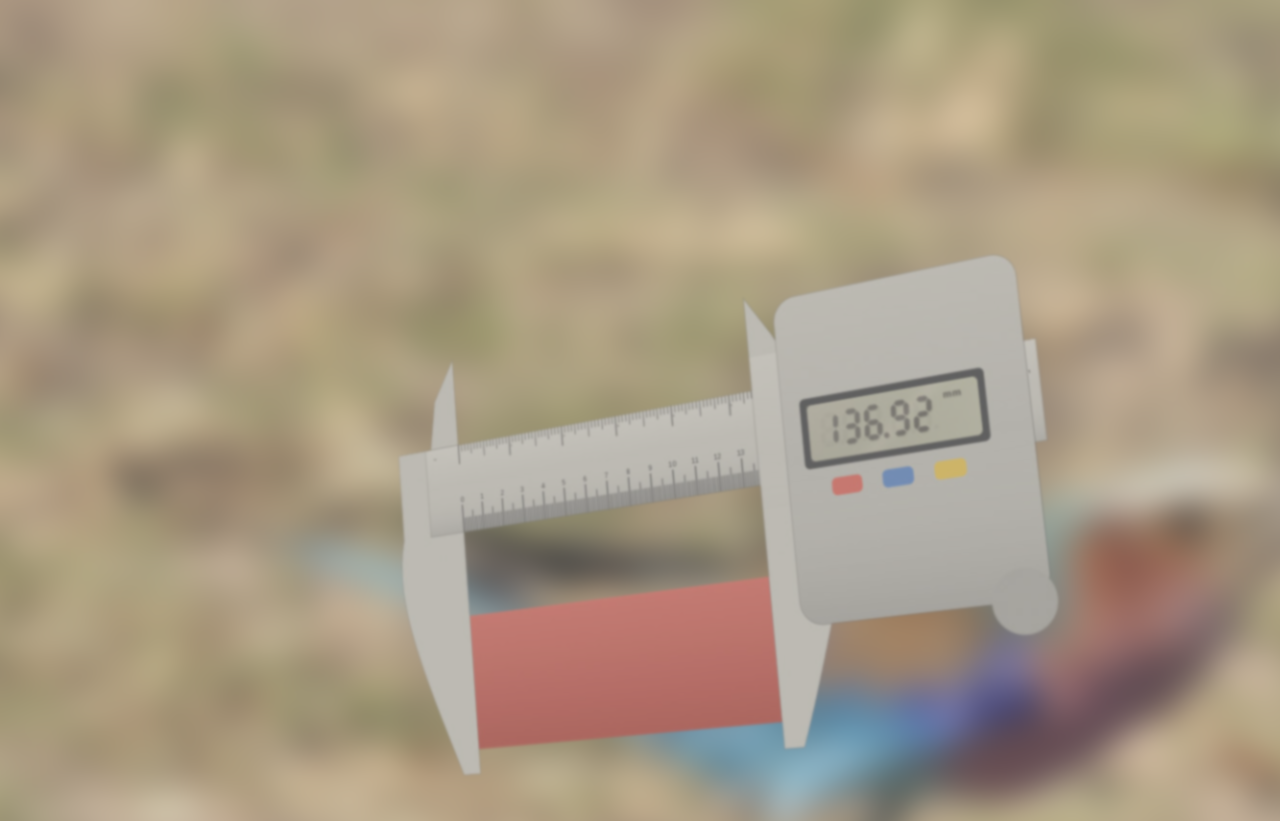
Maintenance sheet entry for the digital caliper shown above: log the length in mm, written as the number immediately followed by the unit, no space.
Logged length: 136.92mm
